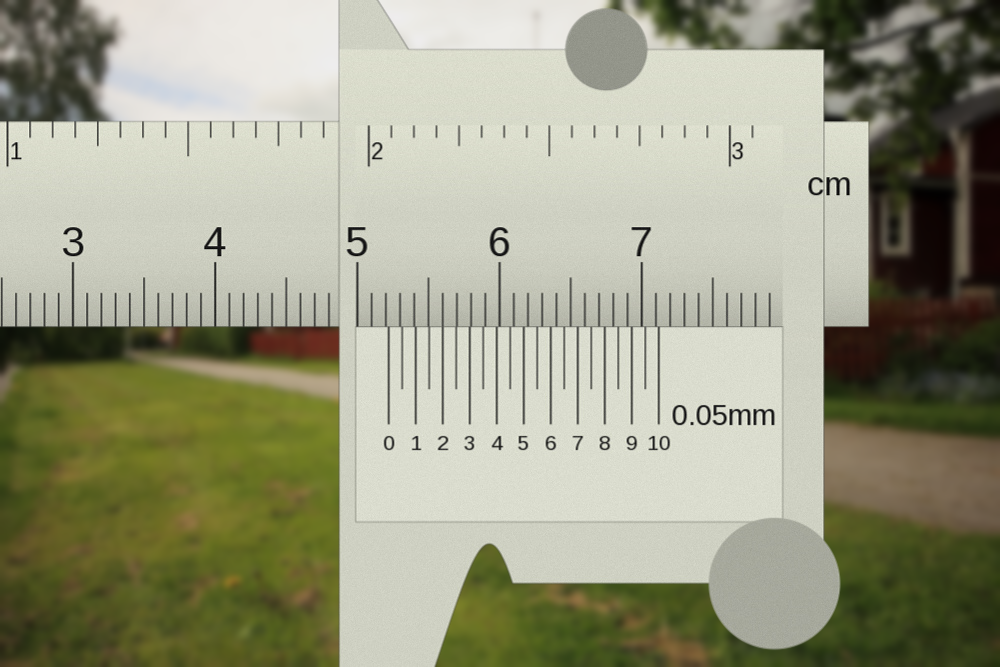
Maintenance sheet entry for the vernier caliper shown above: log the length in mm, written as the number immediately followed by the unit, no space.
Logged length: 52.2mm
